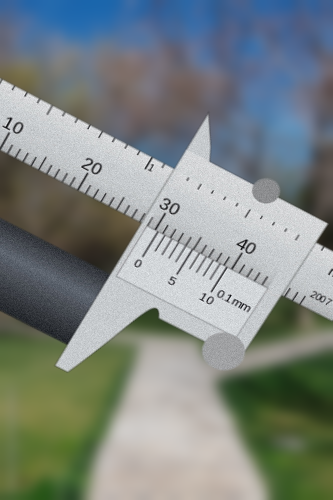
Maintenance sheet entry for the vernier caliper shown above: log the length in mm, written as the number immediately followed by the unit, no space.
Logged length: 30.4mm
